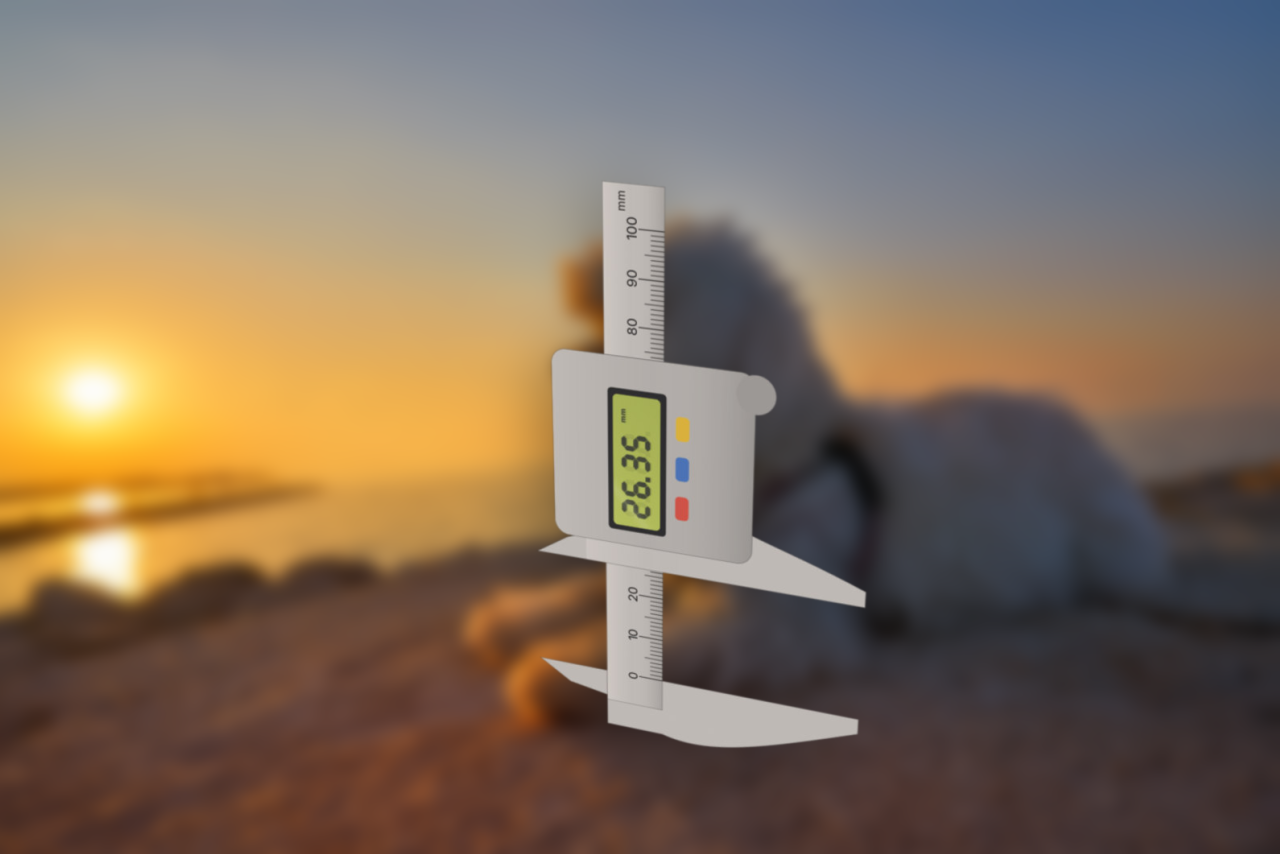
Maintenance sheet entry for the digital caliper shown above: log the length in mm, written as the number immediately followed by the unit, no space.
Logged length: 26.35mm
